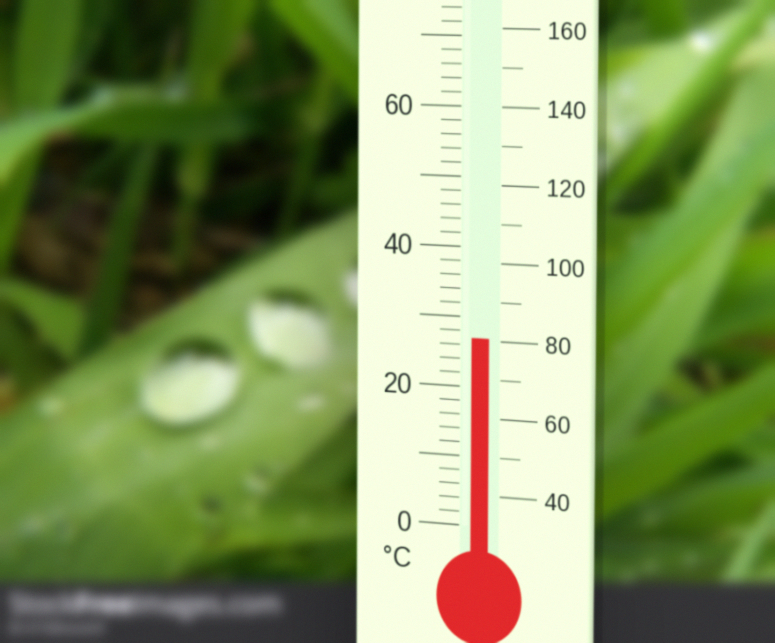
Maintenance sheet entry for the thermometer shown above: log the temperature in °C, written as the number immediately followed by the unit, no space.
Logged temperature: 27°C
